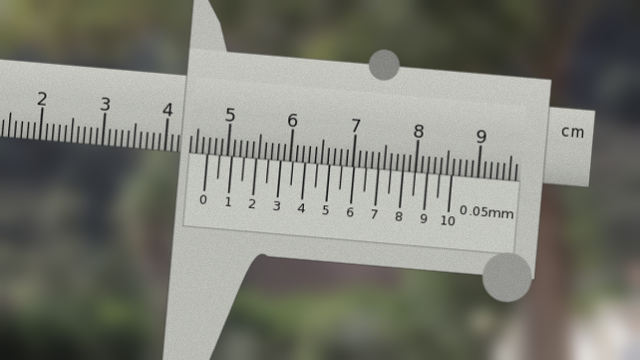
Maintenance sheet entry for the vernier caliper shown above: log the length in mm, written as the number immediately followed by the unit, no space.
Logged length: 46.8mm
